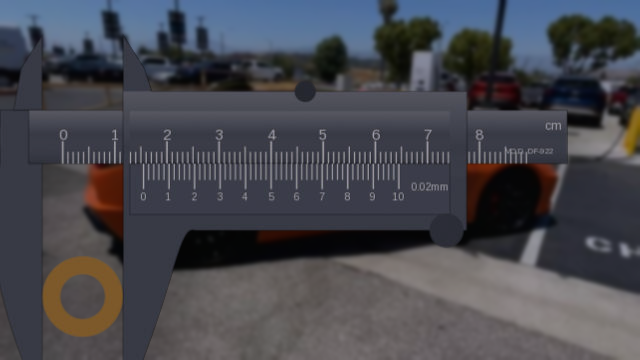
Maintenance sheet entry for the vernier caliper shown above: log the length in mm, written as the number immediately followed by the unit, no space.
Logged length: 15.5mm
